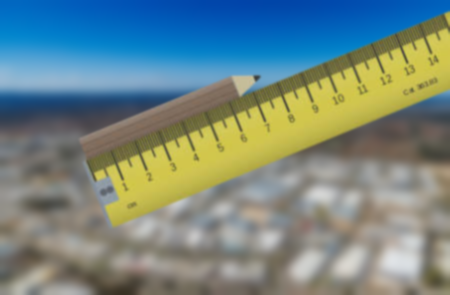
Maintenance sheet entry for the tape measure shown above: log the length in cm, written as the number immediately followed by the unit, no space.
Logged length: 7.5cm
